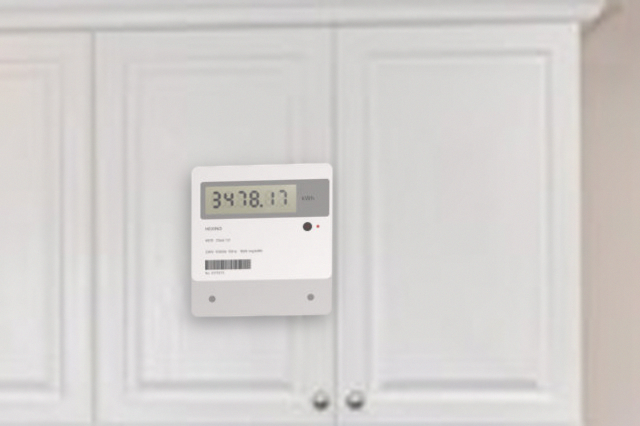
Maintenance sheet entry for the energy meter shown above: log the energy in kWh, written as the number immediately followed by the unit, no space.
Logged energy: 3478.17kWh
